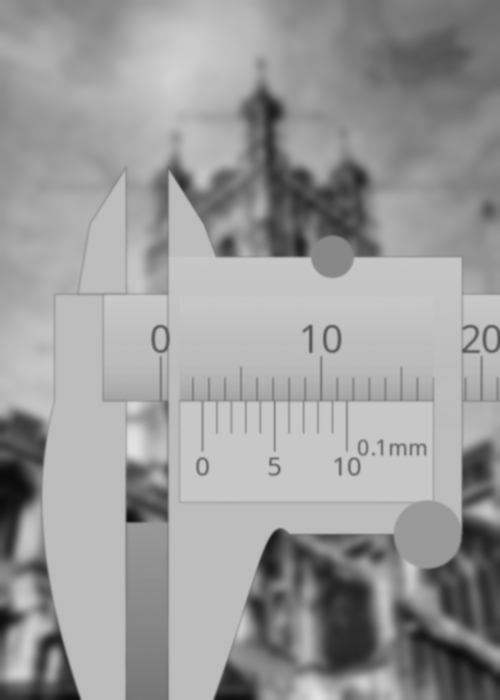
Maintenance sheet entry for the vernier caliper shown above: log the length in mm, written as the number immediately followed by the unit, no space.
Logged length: 2.6mm
